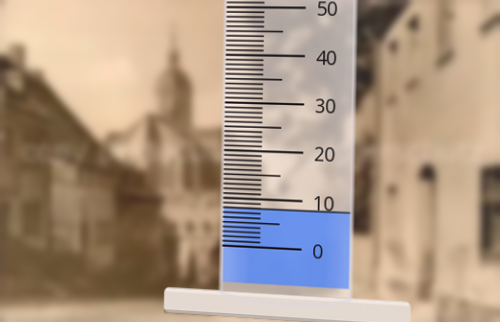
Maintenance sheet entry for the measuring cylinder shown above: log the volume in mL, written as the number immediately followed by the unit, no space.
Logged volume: 8mL
